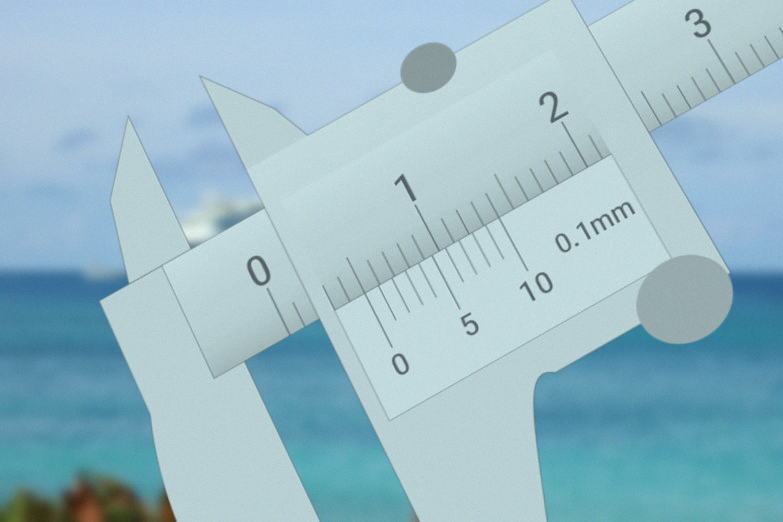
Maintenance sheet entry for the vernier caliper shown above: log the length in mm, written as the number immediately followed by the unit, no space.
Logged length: 5.0mm
